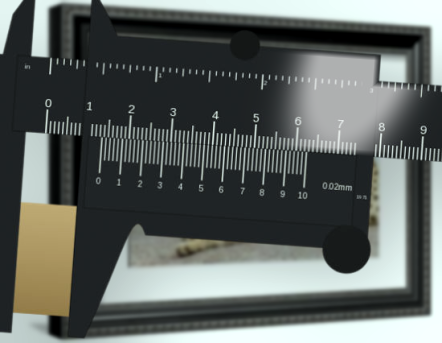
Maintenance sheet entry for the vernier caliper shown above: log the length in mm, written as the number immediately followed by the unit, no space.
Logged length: 13.5mm
